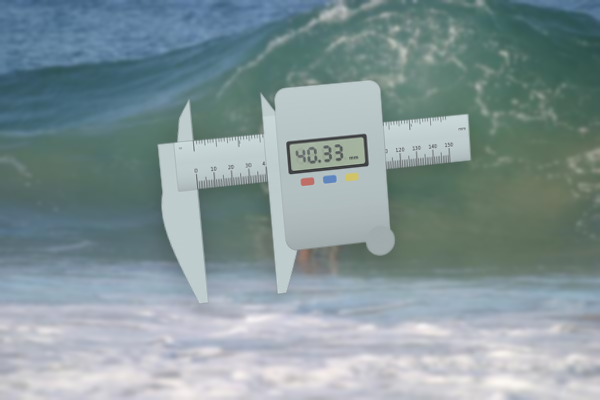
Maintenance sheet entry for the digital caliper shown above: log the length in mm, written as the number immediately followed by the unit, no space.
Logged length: 40.33mm
